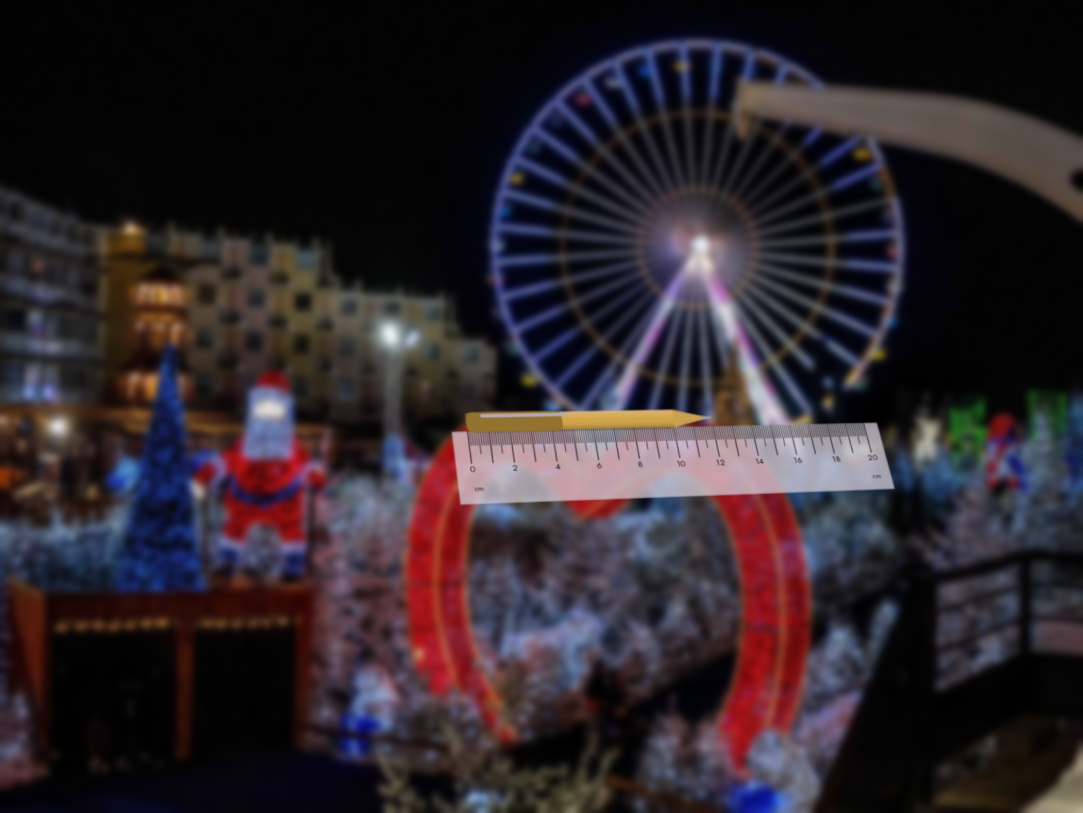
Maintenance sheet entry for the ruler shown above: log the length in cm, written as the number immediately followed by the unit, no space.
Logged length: 12cm
